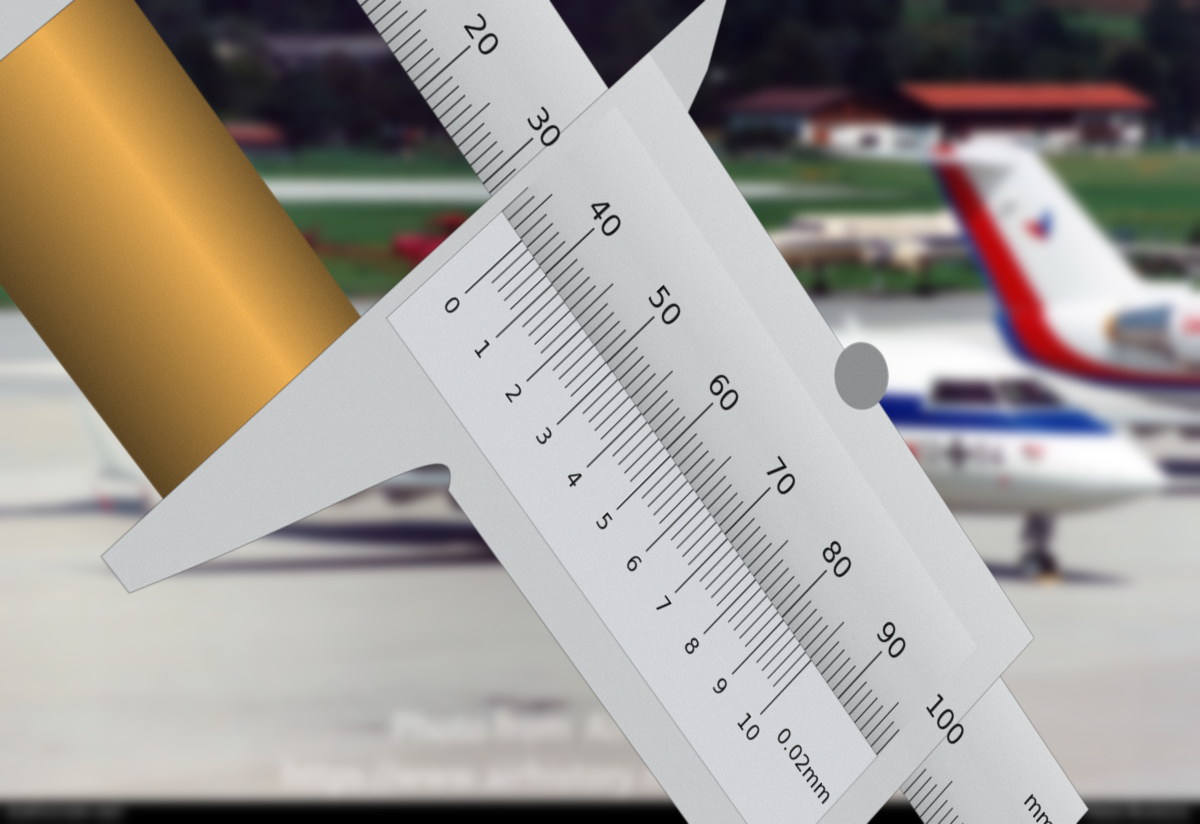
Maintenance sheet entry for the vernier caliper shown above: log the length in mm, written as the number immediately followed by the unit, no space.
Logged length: 36.2mm
